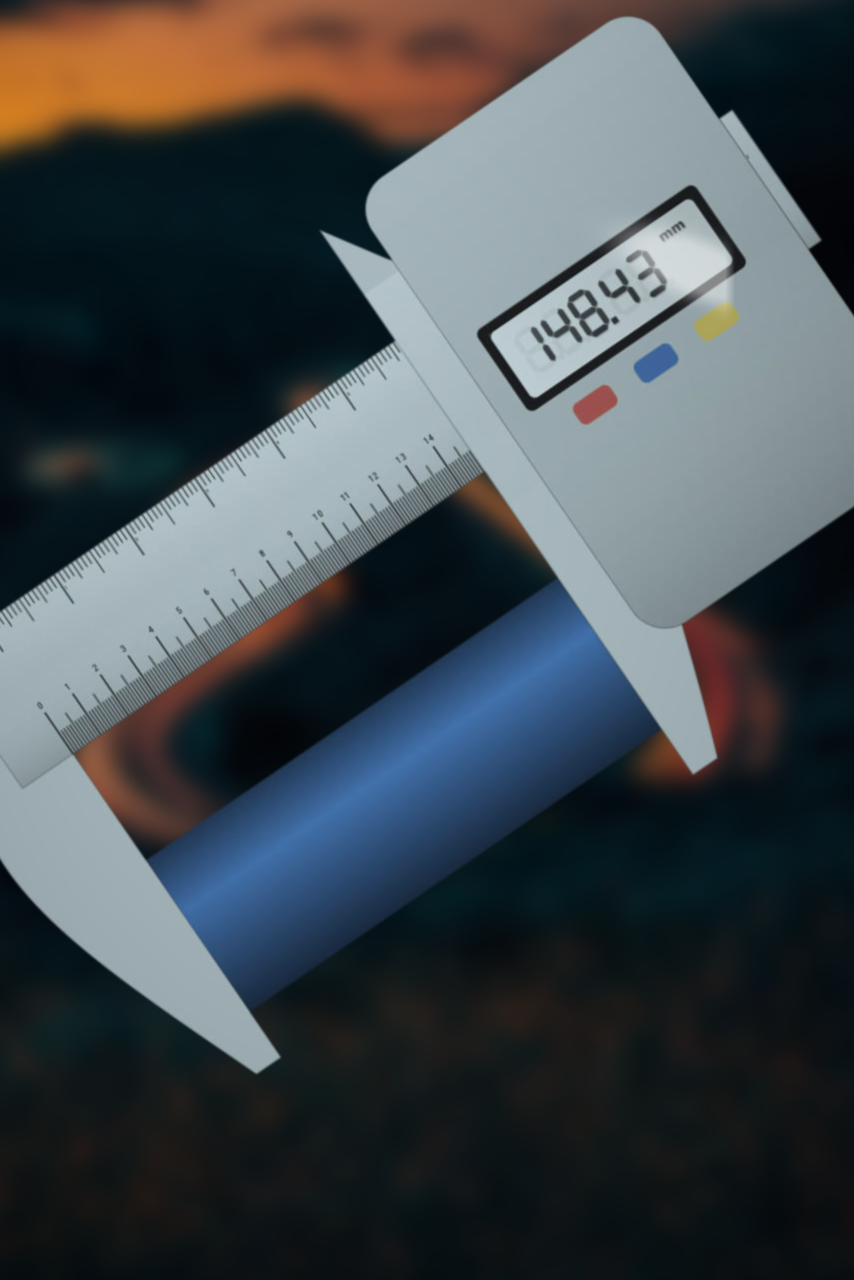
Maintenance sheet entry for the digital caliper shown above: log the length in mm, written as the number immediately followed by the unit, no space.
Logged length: 148.43mm
